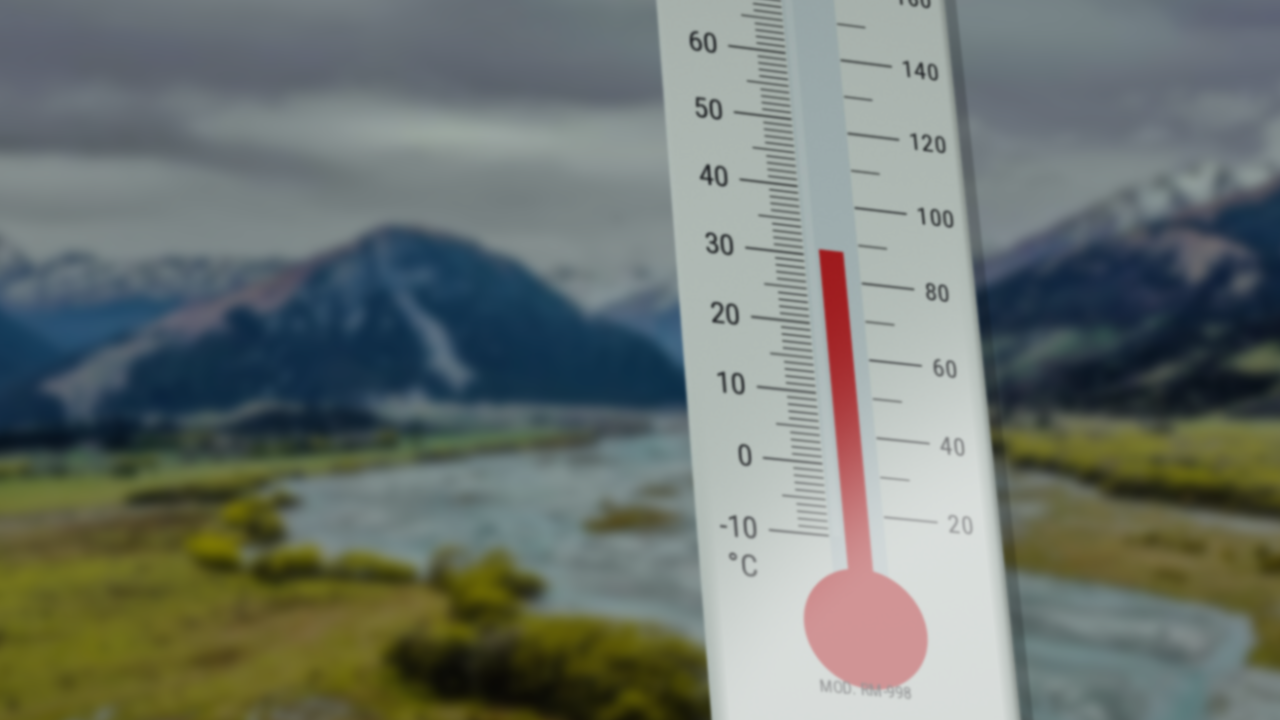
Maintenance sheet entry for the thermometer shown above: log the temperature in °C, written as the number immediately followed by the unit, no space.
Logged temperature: 31°C
